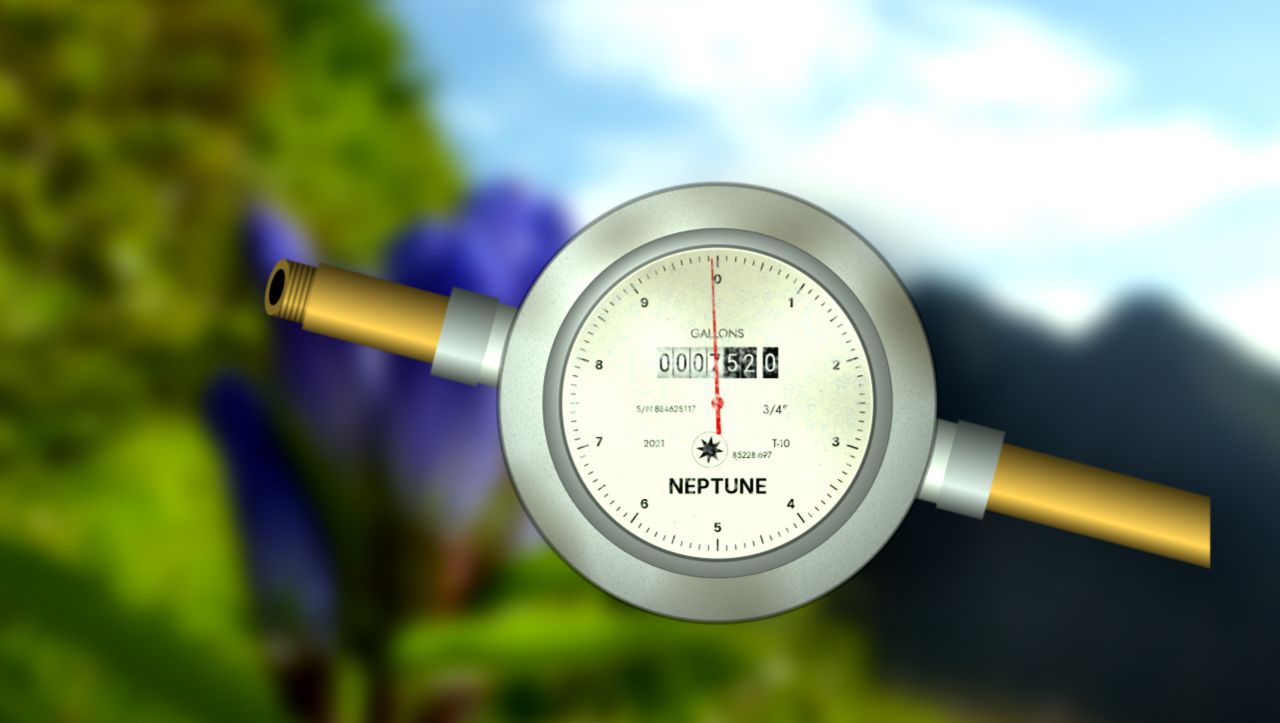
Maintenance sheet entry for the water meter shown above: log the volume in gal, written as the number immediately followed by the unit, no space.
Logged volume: 7519.9gal
